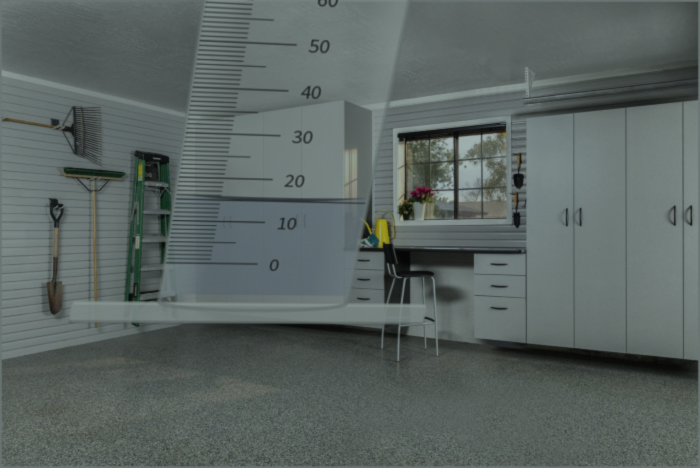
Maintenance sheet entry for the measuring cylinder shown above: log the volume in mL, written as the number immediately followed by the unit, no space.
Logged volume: 15mL
